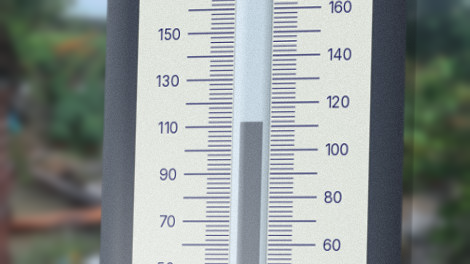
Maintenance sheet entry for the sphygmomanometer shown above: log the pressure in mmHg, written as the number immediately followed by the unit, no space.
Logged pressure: 112mmHg
